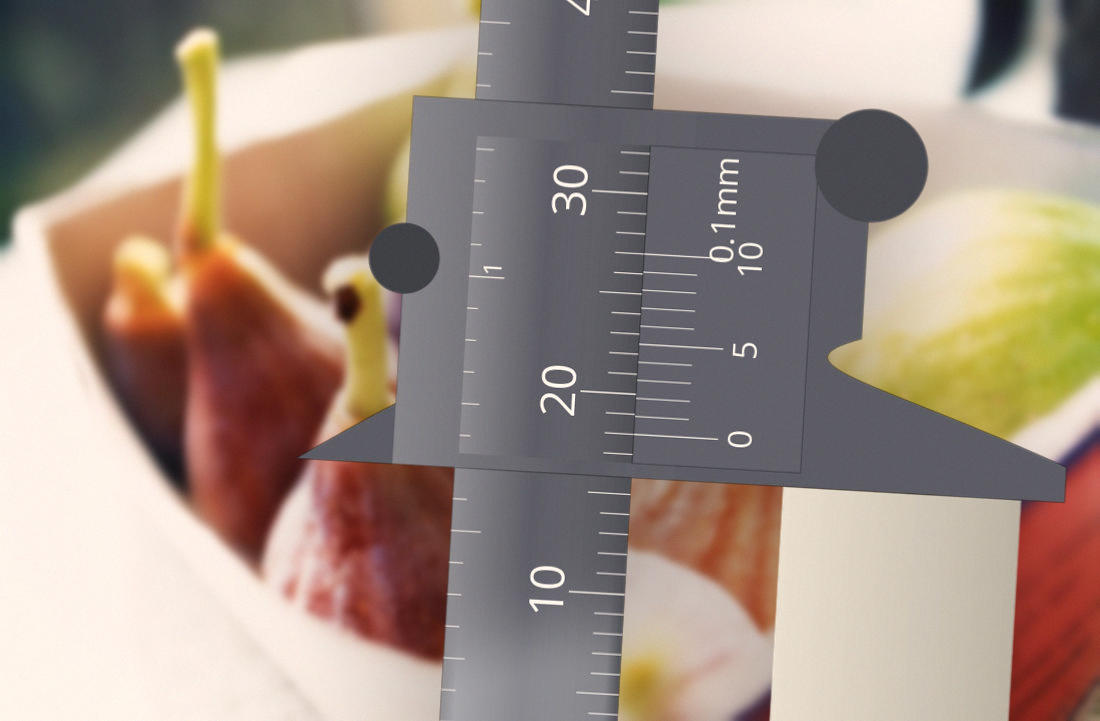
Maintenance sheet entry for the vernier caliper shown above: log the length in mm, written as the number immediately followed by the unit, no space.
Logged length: 18.0mm
